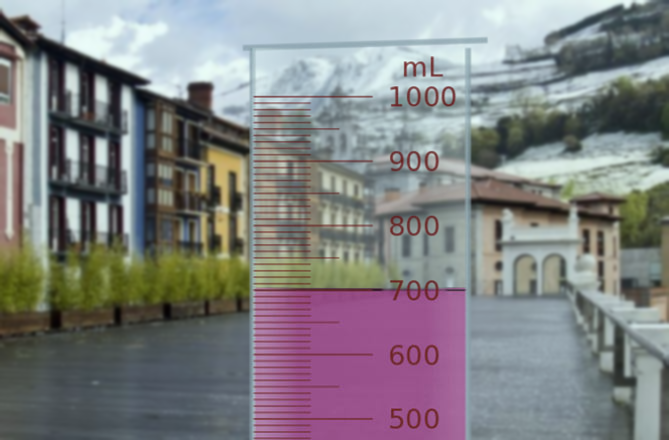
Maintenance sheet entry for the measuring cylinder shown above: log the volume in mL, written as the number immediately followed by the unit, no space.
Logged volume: 700mL
